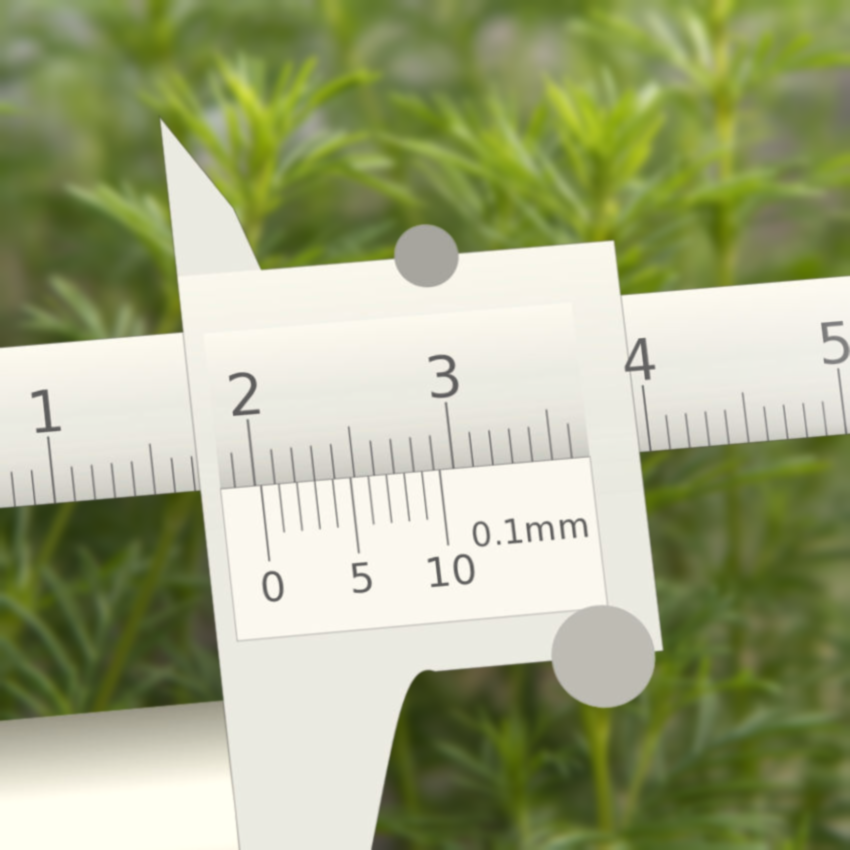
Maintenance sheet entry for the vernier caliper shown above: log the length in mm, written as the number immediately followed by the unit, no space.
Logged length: 20.3mm
